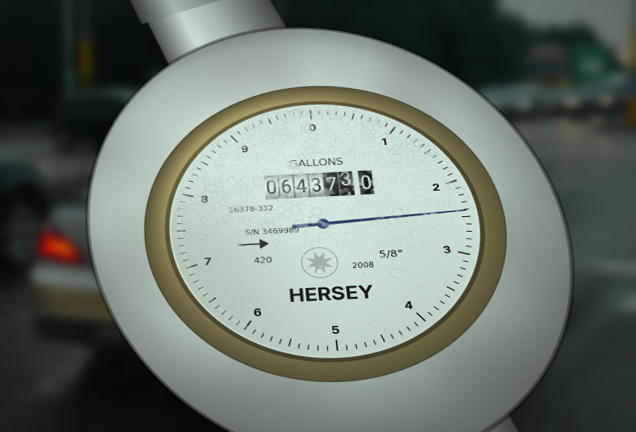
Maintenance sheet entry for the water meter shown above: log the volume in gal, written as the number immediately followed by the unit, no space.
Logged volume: 643732.4gal
